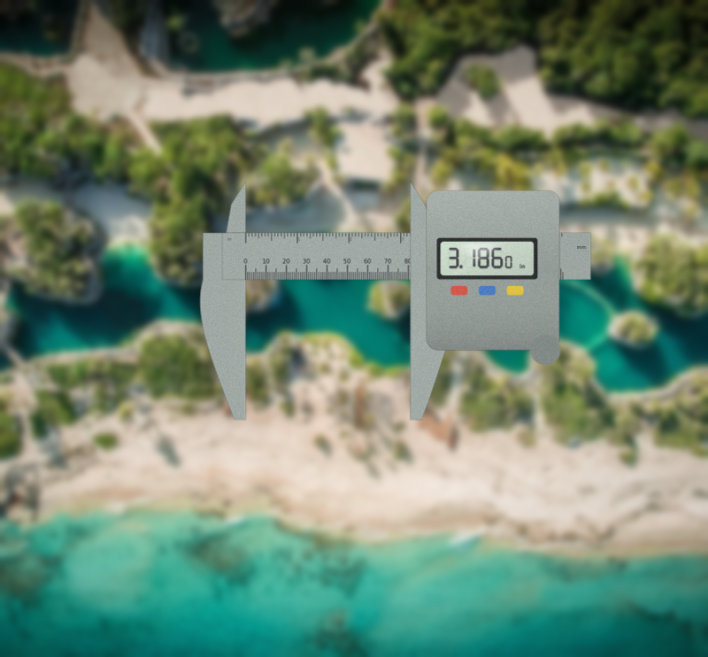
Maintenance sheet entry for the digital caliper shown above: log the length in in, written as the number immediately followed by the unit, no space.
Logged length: 3.1860in
